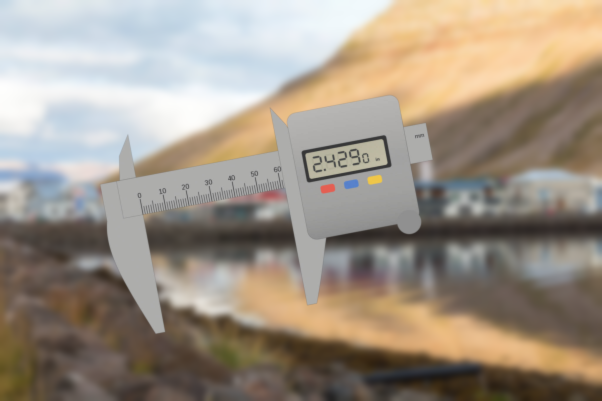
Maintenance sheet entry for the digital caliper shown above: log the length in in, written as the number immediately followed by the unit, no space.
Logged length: 2.4290in
